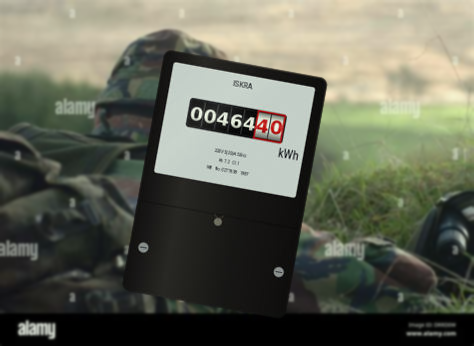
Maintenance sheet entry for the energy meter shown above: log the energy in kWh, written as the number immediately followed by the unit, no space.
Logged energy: 464.40kWh
